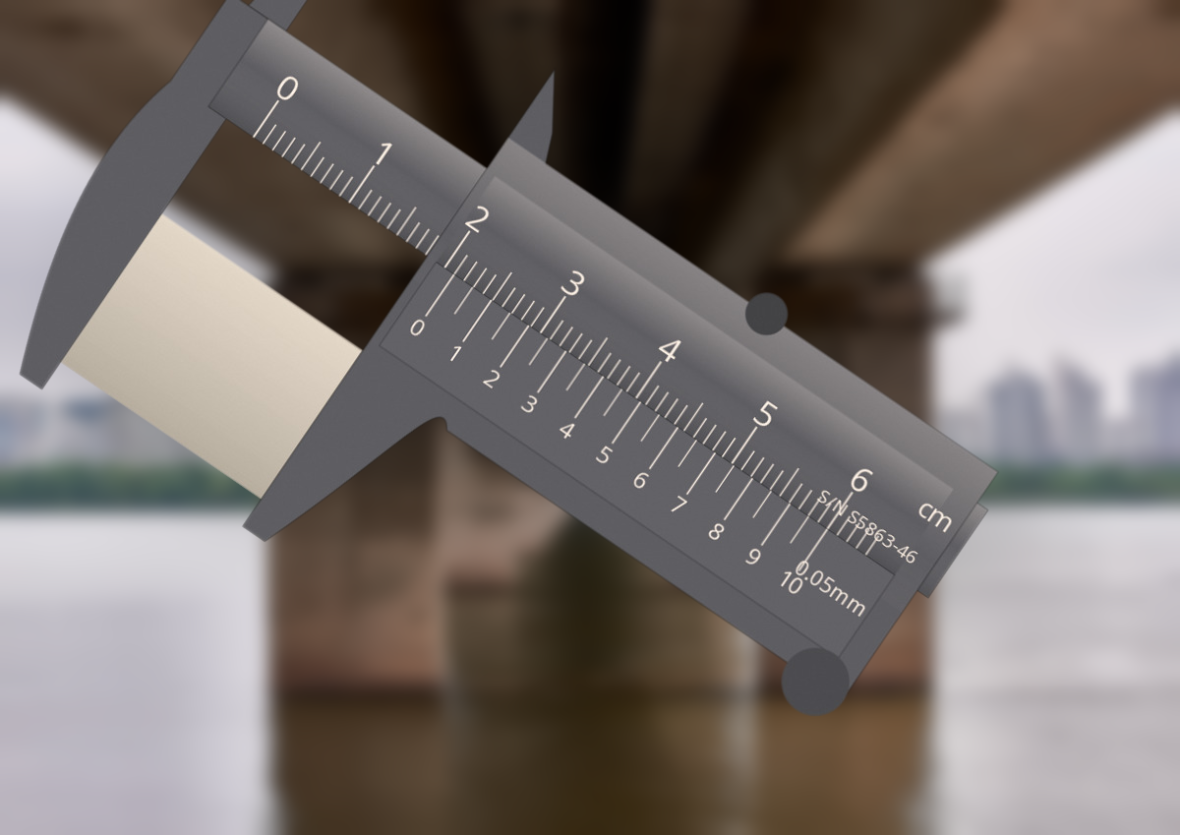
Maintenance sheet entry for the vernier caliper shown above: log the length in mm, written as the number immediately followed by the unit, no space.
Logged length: 21.0mm
